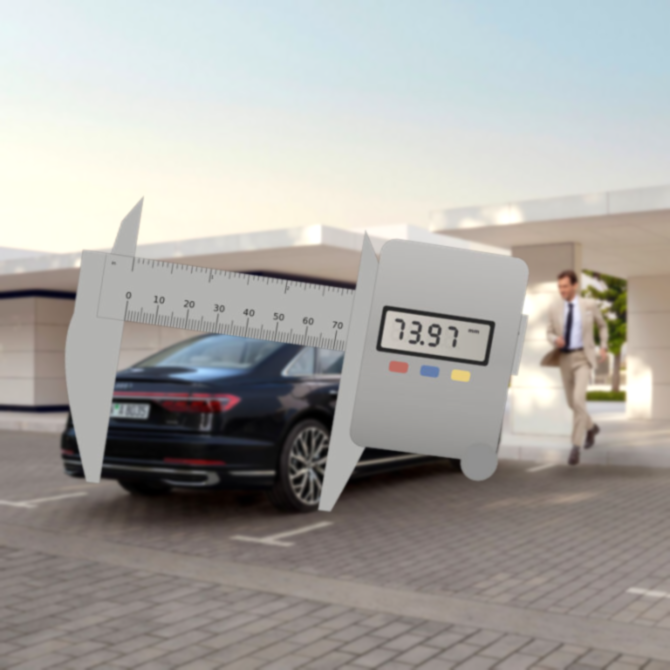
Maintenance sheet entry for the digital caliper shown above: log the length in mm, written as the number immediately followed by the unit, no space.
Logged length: 73.97mm
